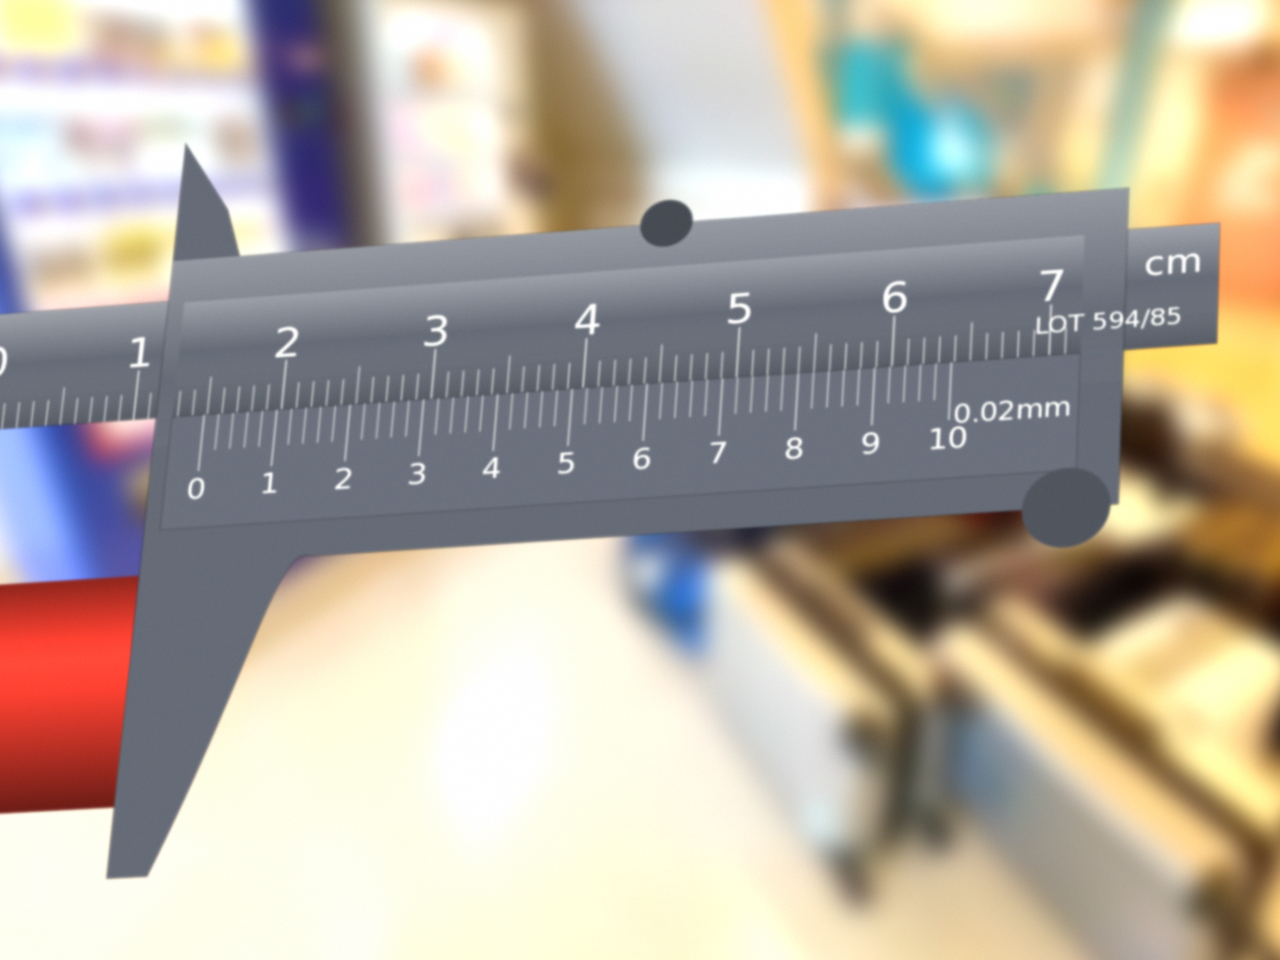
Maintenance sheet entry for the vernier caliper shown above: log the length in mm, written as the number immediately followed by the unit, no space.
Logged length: 14.8mm
